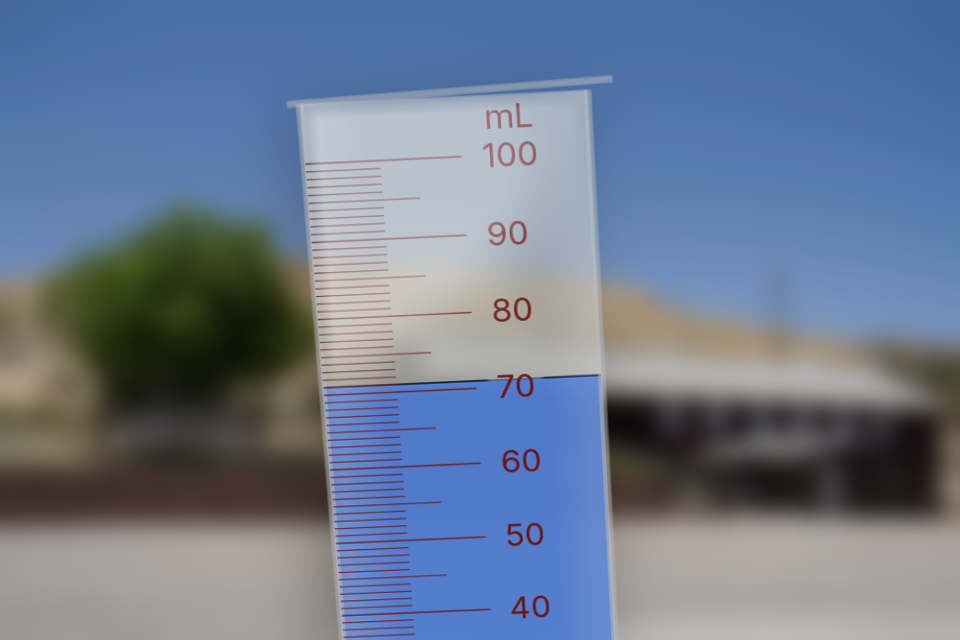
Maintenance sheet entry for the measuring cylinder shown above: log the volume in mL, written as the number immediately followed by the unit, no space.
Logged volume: 71mL
